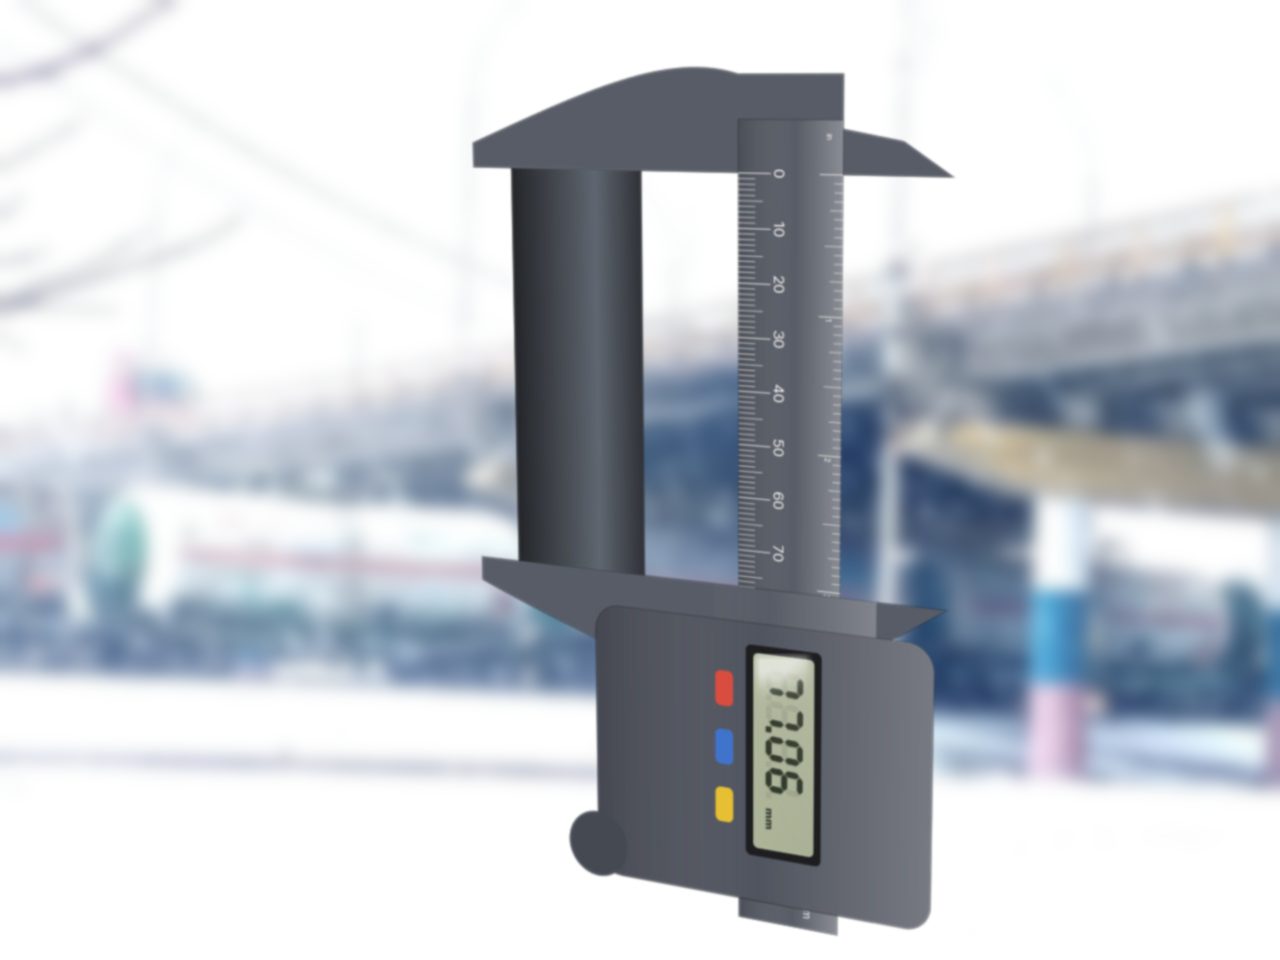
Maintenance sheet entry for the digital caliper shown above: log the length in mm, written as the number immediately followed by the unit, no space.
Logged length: 77.06mm
